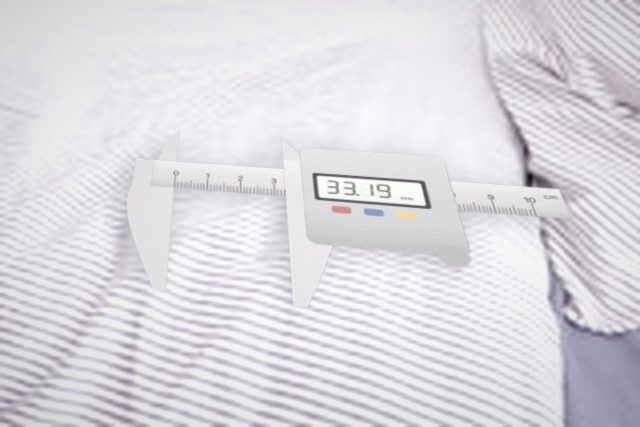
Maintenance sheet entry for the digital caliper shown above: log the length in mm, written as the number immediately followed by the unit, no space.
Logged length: 33.19mm
